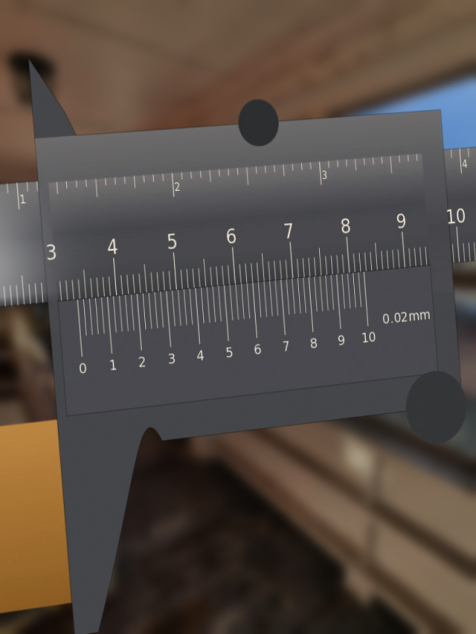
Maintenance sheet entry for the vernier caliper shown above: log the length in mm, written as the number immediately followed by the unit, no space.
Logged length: 33.6mm
